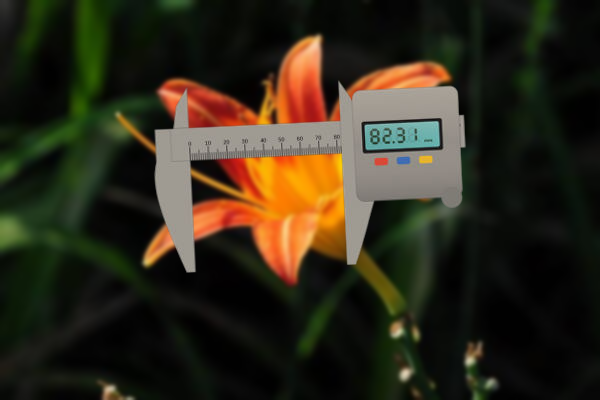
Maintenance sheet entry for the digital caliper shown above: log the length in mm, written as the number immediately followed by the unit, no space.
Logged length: 82.31mm
